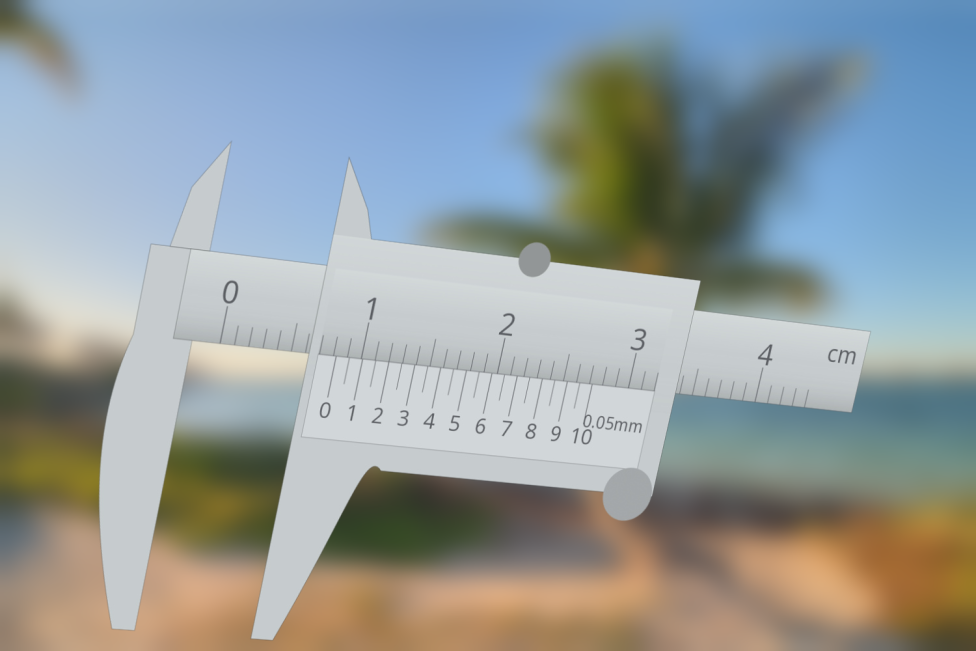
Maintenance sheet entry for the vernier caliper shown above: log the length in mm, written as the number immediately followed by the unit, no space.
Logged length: 8.2mm
